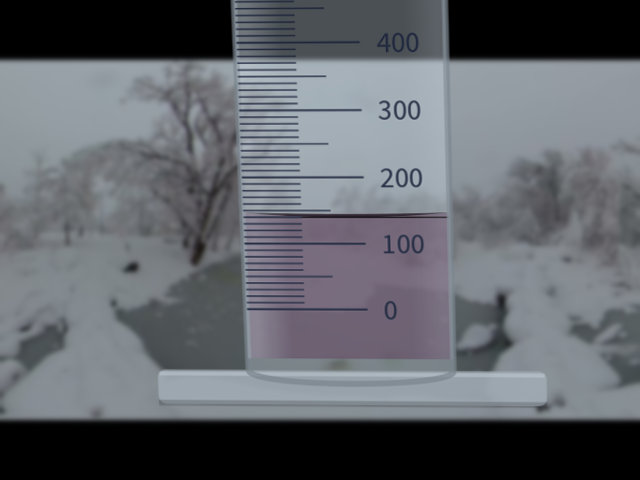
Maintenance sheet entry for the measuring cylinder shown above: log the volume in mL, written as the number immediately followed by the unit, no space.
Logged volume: 140mL
